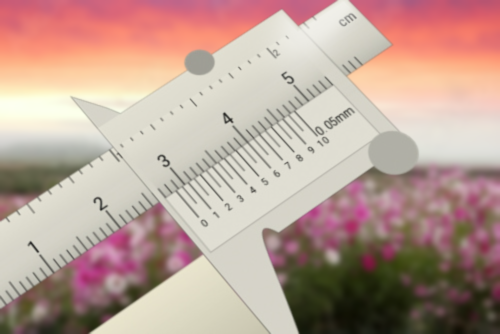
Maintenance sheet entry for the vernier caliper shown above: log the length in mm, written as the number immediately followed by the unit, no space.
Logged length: 28.6mm
